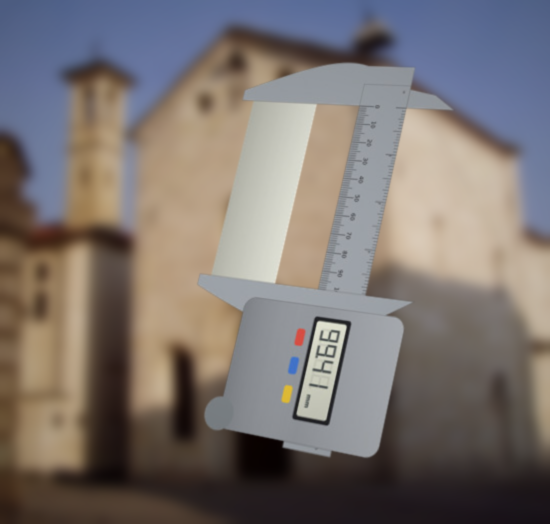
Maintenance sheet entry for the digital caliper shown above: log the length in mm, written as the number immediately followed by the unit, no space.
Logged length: 99.41mm
